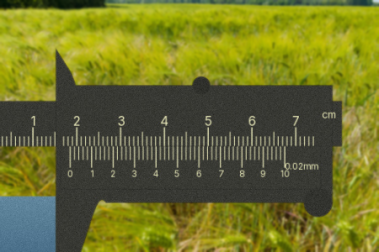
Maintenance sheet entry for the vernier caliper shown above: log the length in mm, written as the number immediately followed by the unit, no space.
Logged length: 18.5mm
